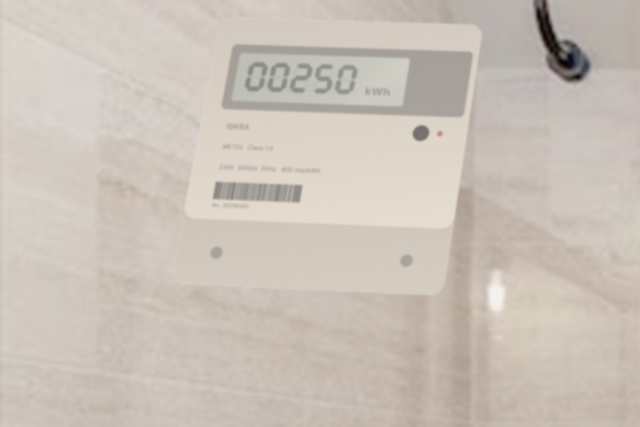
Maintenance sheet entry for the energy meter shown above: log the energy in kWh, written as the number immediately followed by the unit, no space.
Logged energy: 250kWh
